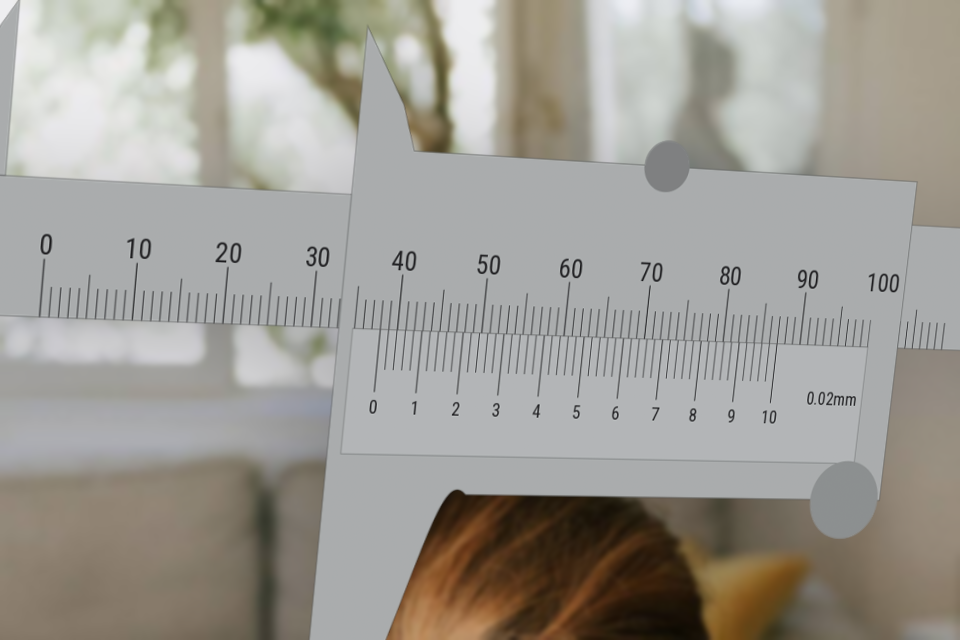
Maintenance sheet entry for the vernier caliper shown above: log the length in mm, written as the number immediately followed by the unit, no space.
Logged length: 38.0mm
